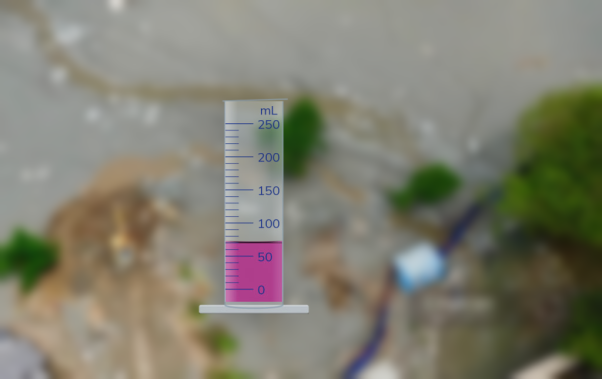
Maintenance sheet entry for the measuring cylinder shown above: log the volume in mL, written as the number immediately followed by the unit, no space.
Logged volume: 70mL
